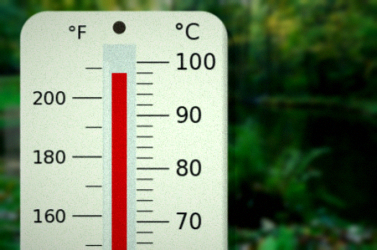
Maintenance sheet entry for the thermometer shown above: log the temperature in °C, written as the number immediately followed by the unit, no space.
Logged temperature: 98°C
